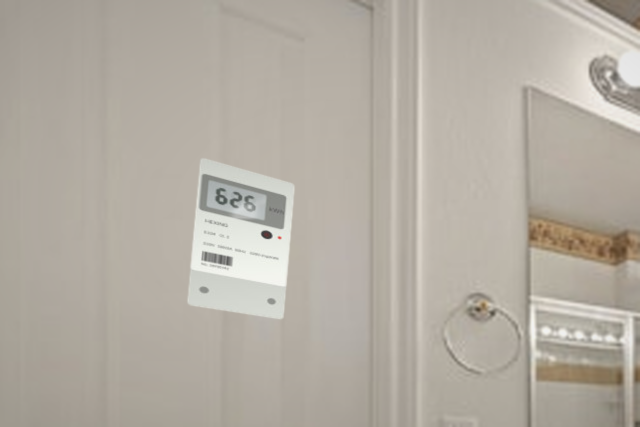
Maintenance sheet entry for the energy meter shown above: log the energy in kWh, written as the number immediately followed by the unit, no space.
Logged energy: 626kWh
